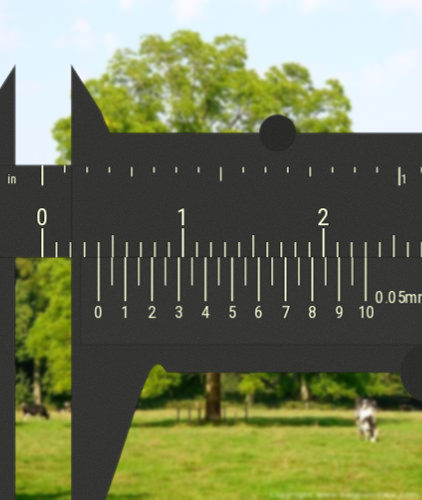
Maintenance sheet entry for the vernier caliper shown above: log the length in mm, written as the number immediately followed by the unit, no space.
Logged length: 4.0mm
